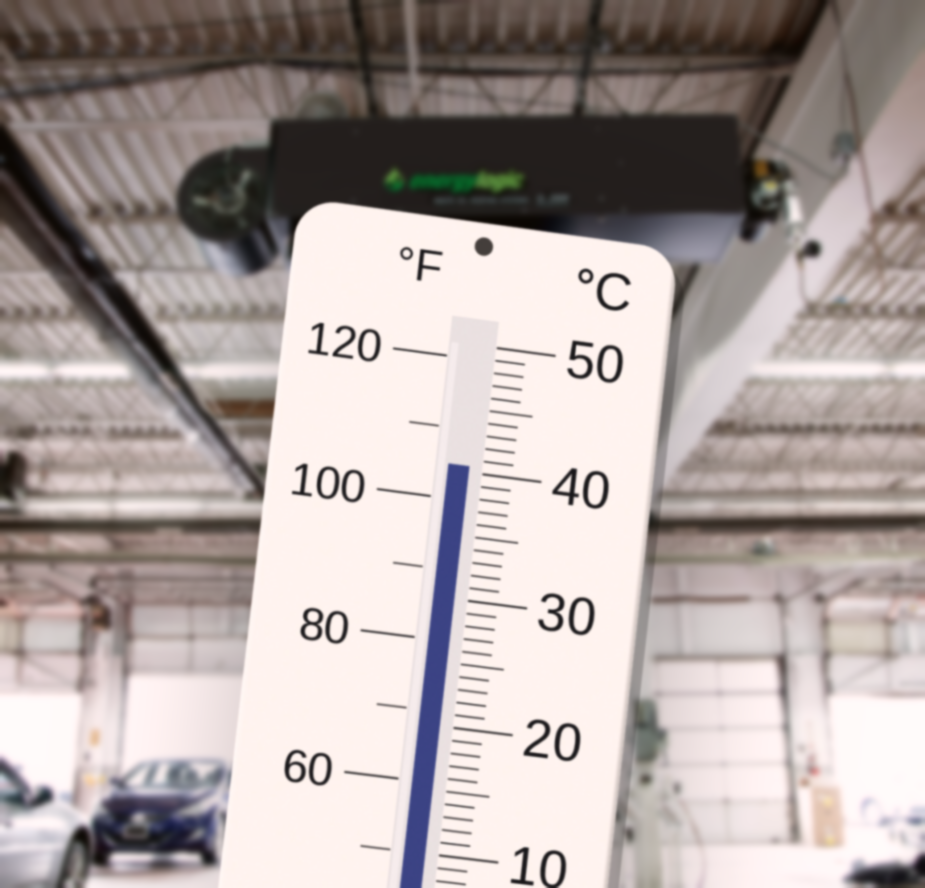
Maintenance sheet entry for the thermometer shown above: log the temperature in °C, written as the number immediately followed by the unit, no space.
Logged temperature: 40.5°C
